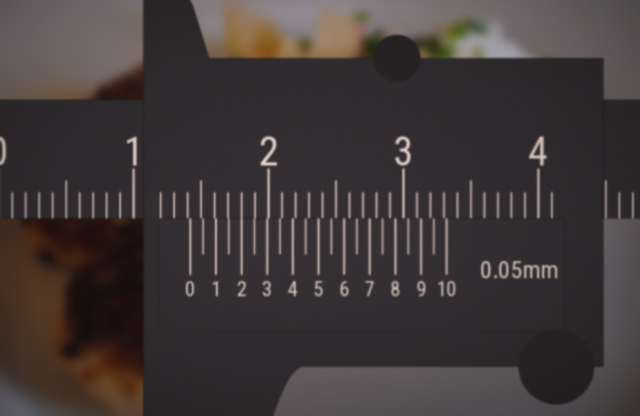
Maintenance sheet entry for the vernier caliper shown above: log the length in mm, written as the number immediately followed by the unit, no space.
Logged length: 14.2mm
